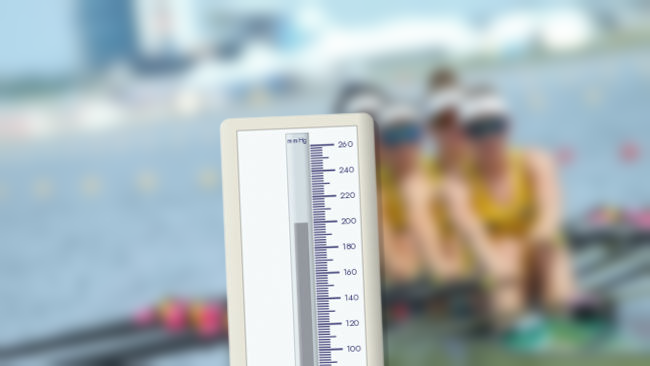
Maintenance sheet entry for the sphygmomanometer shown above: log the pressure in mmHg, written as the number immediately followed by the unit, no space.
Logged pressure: 200mmHg
